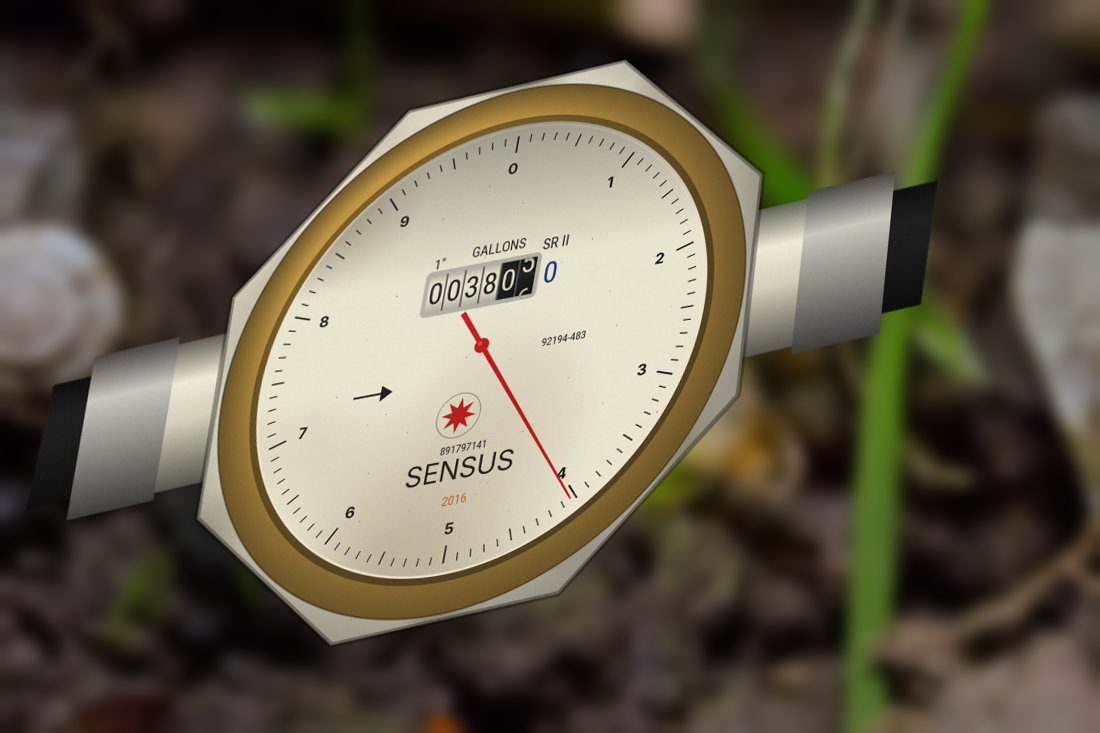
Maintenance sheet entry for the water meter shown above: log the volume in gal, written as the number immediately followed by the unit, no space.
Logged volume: 38054.0gal
